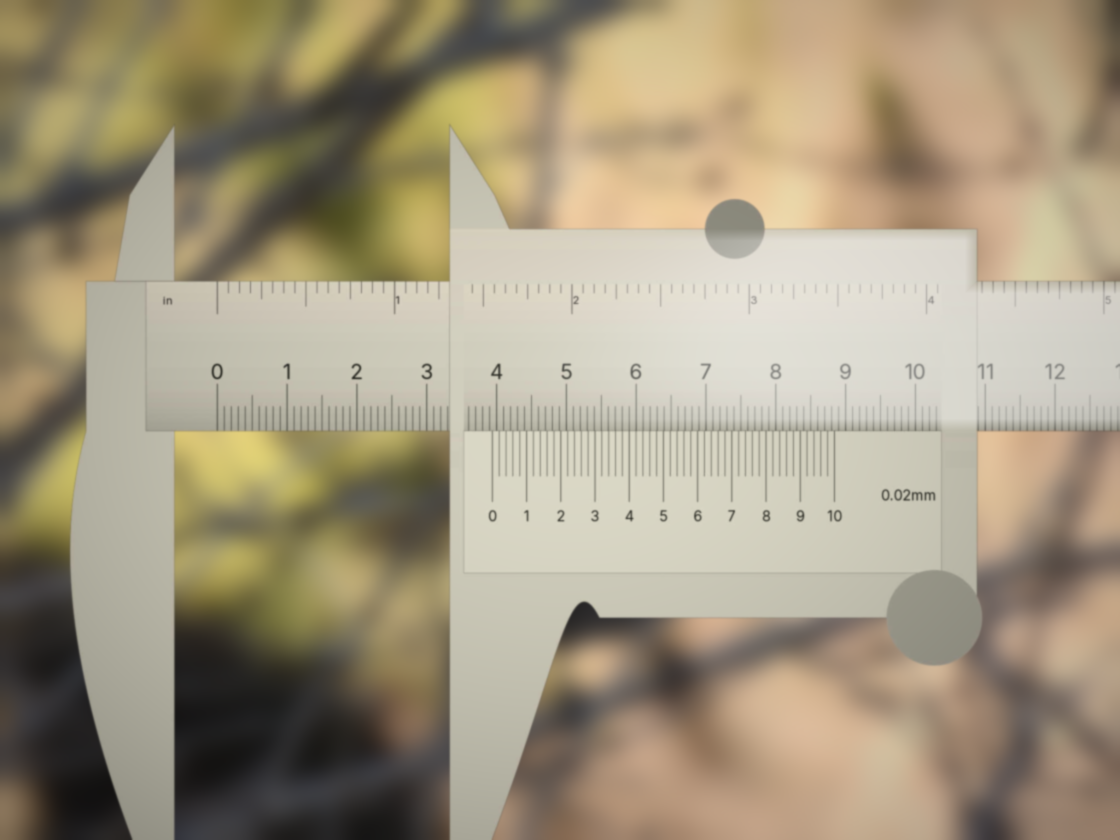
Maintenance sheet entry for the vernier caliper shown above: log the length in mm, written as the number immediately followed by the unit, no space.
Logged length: 39.4mm
